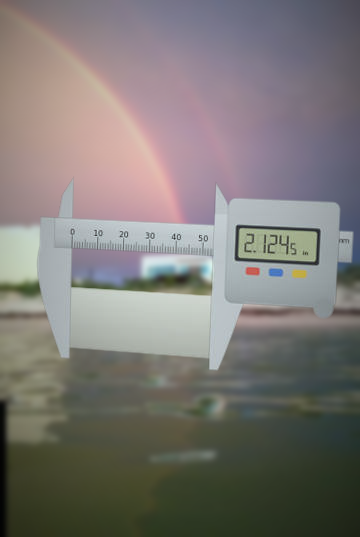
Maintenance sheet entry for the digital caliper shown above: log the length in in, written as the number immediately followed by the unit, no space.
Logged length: 2.1245in
